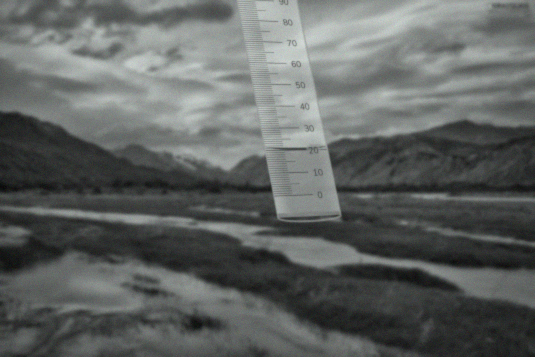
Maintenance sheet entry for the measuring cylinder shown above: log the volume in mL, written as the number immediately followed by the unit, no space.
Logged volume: 20mL
